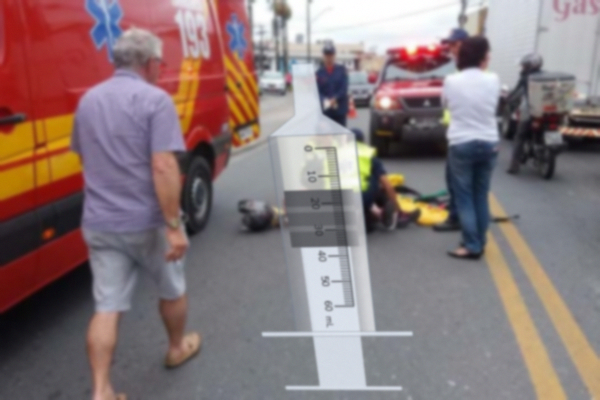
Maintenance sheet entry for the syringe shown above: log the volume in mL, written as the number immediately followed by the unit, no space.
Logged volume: 15mL
